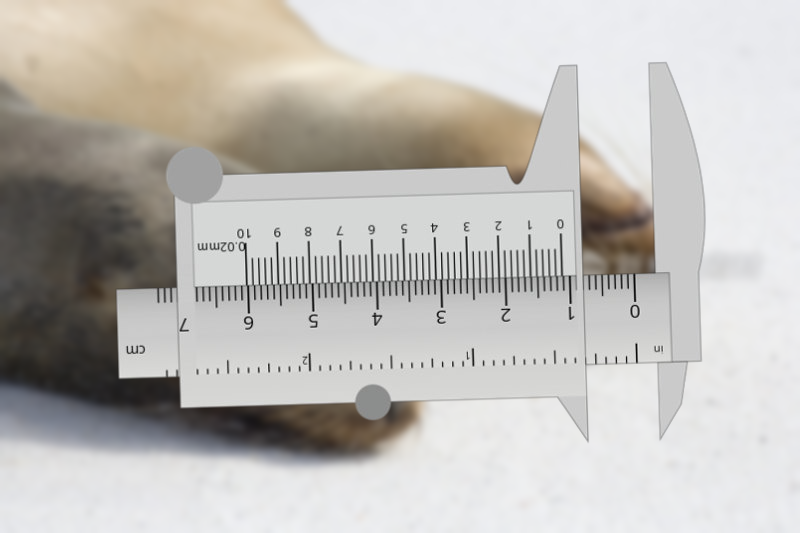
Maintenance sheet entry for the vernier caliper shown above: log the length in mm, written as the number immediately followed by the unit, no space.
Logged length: 11.2mm
